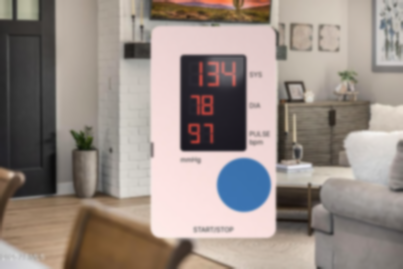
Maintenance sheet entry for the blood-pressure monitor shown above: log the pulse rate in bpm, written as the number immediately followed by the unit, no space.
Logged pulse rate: 97bpm
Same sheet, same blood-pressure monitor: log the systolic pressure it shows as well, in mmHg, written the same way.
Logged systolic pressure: 134mmHg
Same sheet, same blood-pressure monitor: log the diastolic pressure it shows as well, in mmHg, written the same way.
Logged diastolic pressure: 78mmHg
